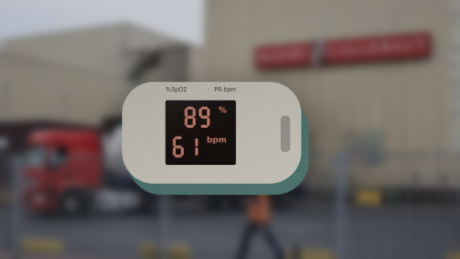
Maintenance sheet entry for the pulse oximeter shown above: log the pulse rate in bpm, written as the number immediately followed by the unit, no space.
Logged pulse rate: 61bpm
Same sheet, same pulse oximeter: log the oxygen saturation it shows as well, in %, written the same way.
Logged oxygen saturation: 89%
